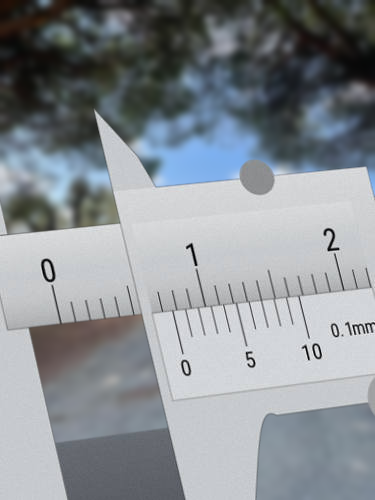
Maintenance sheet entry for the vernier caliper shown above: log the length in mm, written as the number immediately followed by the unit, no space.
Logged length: 7.7mm
